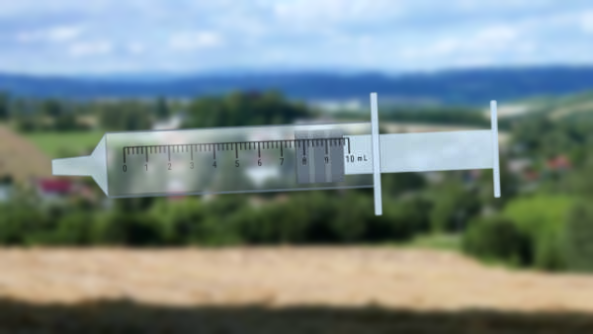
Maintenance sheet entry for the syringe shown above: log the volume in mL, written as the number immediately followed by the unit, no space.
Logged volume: 7.6mL
